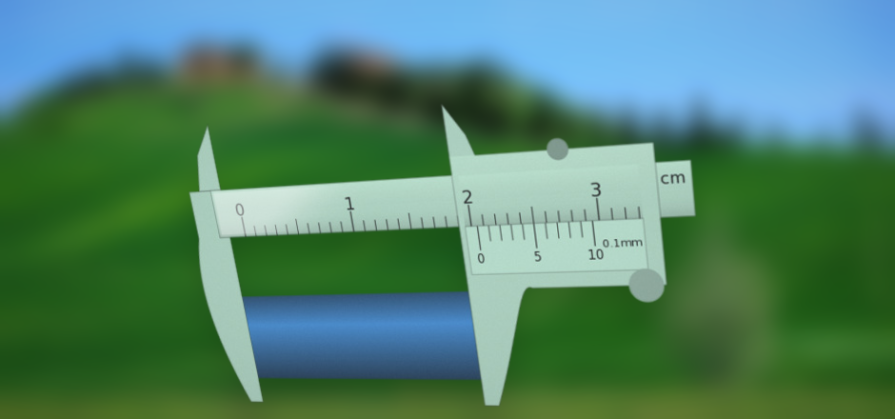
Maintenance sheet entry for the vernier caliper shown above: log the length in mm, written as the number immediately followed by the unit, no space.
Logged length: 20.5mm
